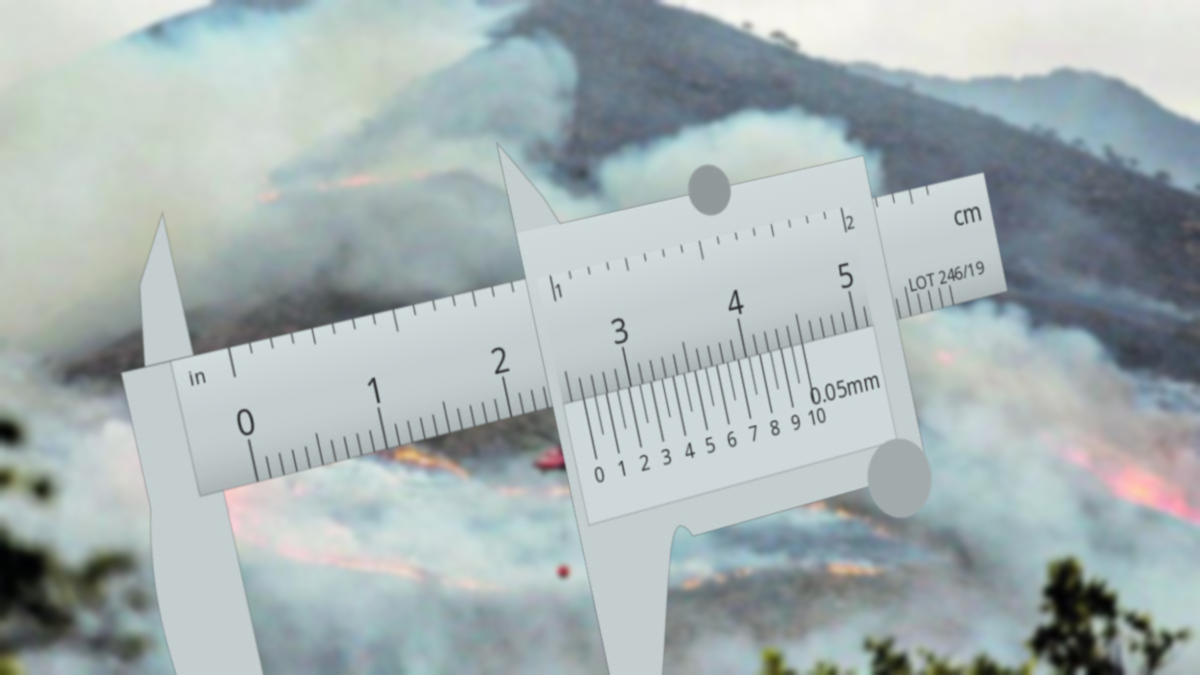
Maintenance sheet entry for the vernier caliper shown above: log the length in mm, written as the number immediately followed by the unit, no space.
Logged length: 26.0mm
